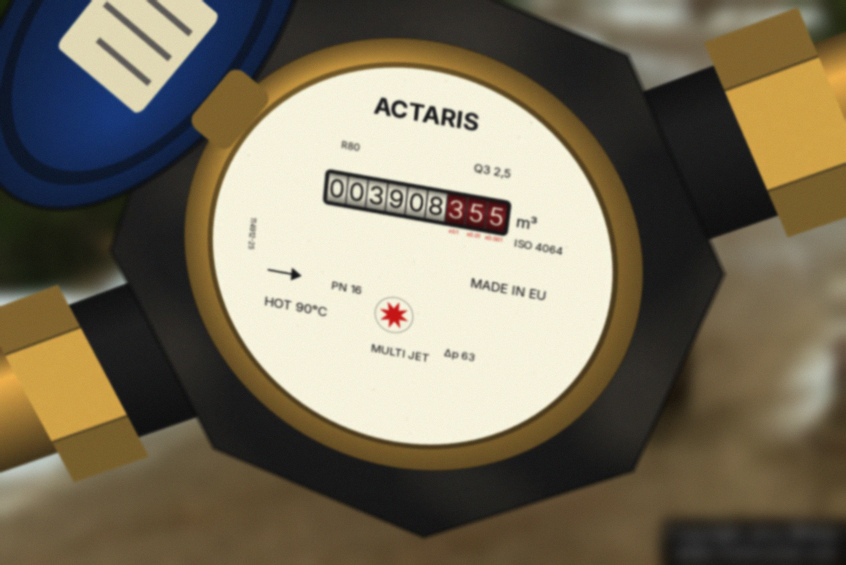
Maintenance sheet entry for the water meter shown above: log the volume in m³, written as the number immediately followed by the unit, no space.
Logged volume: 3908.355m³
